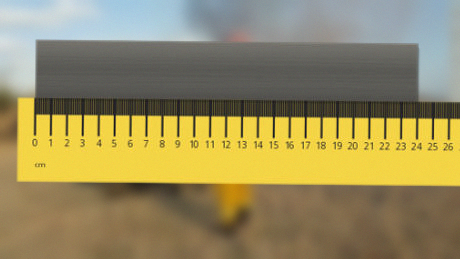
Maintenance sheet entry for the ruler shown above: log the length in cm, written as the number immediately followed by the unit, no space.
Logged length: 24cm
